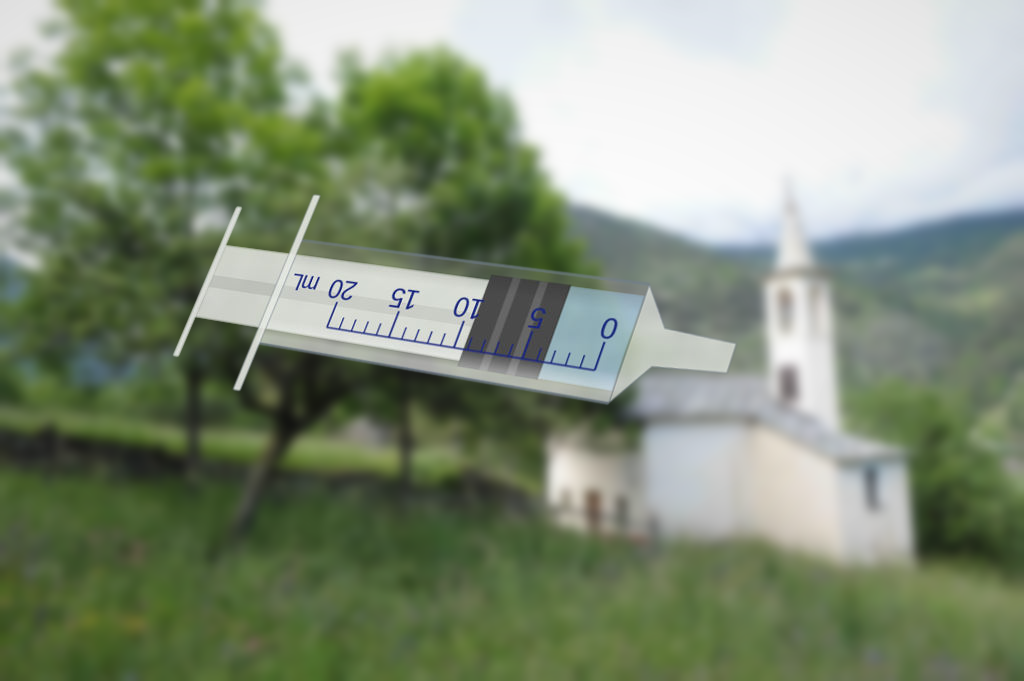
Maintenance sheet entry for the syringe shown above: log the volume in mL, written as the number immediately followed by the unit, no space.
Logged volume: 3.5mL
